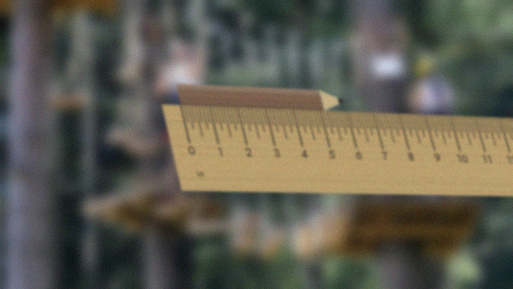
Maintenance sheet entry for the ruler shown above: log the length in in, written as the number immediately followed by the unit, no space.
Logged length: 6in
